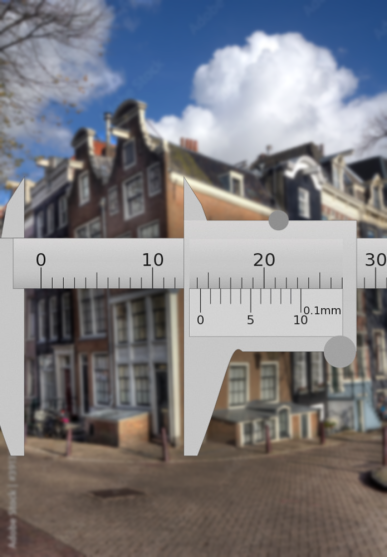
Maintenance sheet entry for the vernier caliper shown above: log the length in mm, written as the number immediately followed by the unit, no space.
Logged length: 14.3mm
